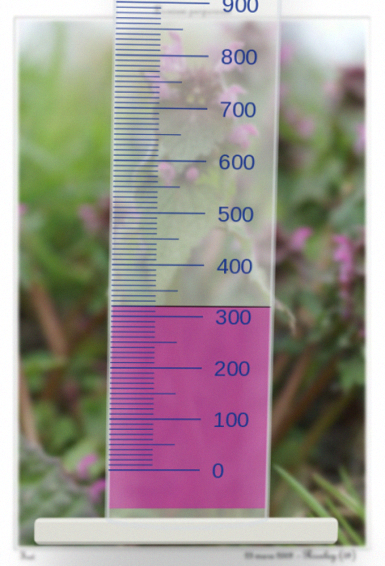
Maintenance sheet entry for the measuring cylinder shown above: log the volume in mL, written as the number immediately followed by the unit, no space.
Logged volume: 320mL
